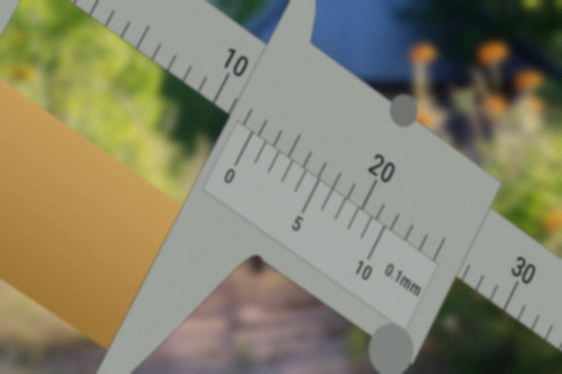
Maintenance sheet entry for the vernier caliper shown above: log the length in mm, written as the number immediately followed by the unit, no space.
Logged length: 12.6mm
